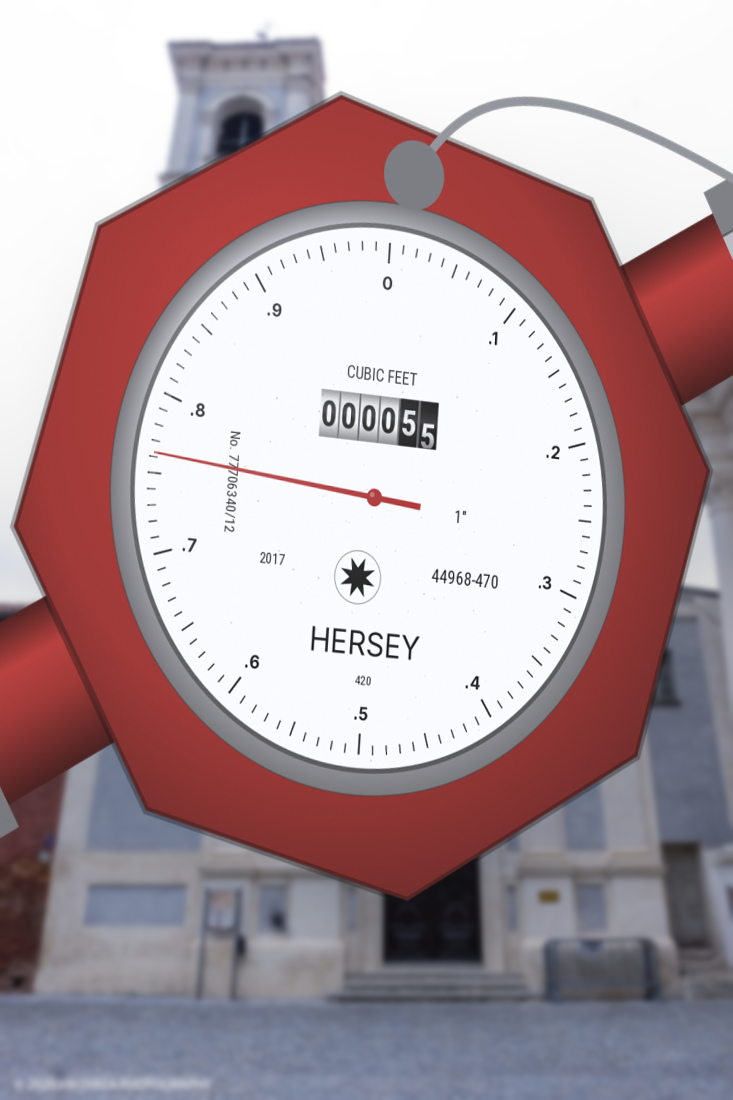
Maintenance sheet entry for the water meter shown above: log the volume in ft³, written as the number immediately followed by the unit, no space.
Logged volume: 54.76ft³
